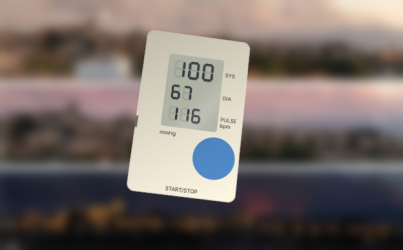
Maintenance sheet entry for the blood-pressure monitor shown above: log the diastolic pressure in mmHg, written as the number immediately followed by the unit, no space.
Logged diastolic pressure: 67mmHg
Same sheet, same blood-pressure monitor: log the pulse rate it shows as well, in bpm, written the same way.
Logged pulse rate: 116bpm
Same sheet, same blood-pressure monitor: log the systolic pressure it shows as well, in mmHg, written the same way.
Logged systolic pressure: 100mmHg
